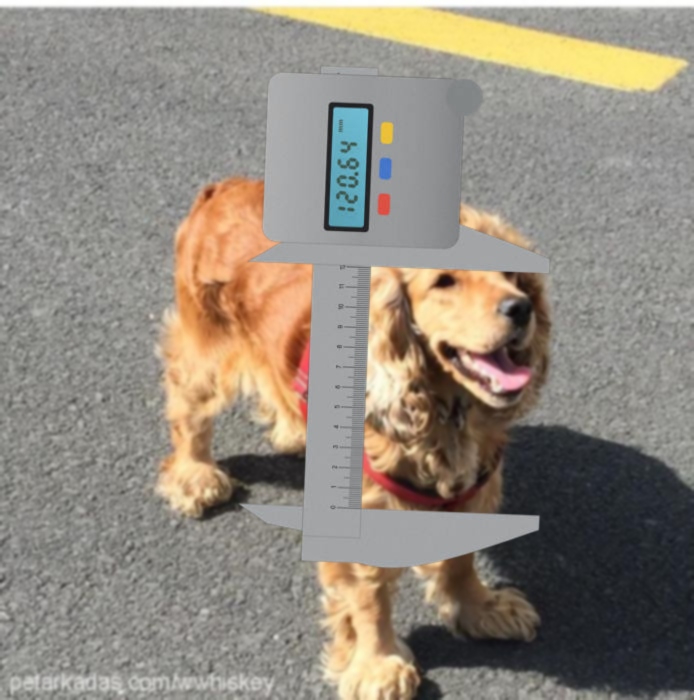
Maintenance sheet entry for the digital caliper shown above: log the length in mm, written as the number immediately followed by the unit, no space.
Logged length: 120.64mm
